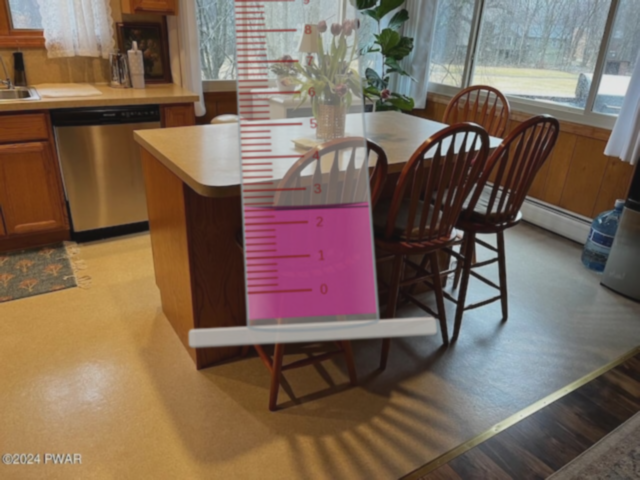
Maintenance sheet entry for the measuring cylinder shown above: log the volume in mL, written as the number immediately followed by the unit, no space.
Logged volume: 2.4mL
